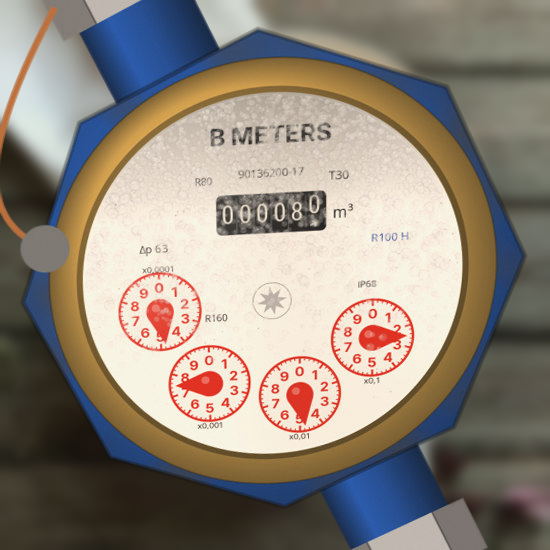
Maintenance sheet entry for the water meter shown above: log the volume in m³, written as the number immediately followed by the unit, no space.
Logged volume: 80.2474m³
